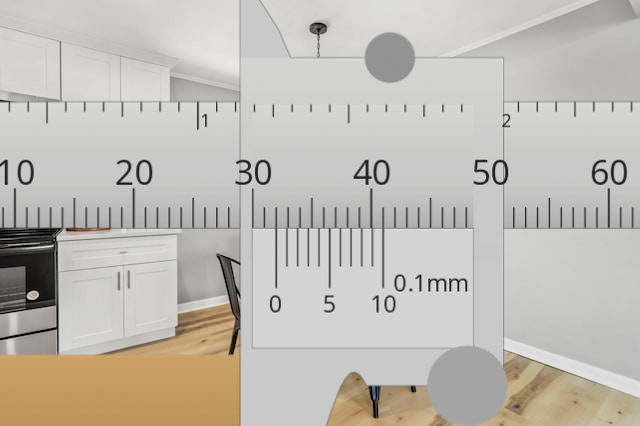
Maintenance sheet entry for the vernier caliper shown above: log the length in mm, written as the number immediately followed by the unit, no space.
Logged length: 32.0mm
